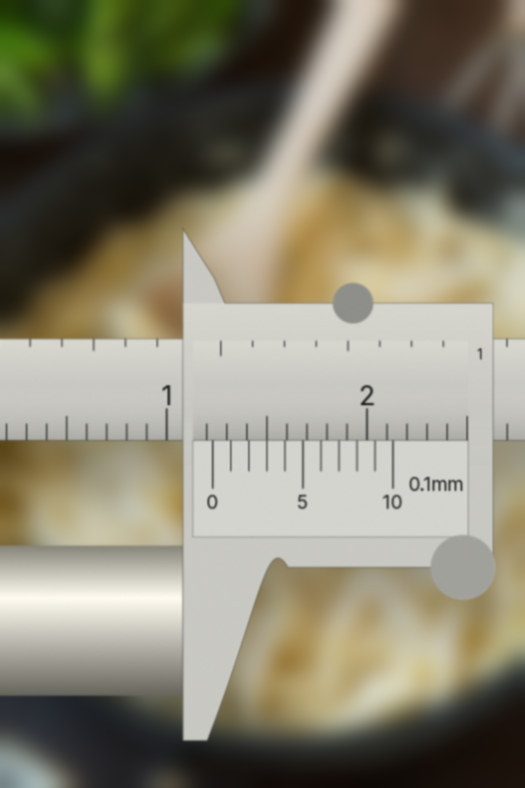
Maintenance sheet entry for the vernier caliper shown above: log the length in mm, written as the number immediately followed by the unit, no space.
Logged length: 12.3mm
